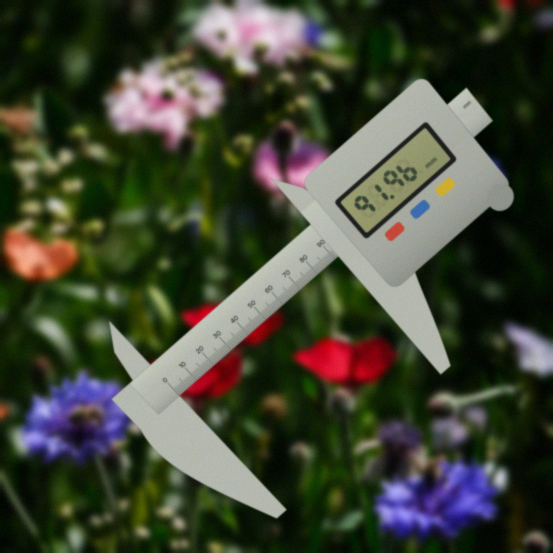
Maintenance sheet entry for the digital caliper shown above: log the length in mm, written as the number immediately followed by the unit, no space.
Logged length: 91.96mm
